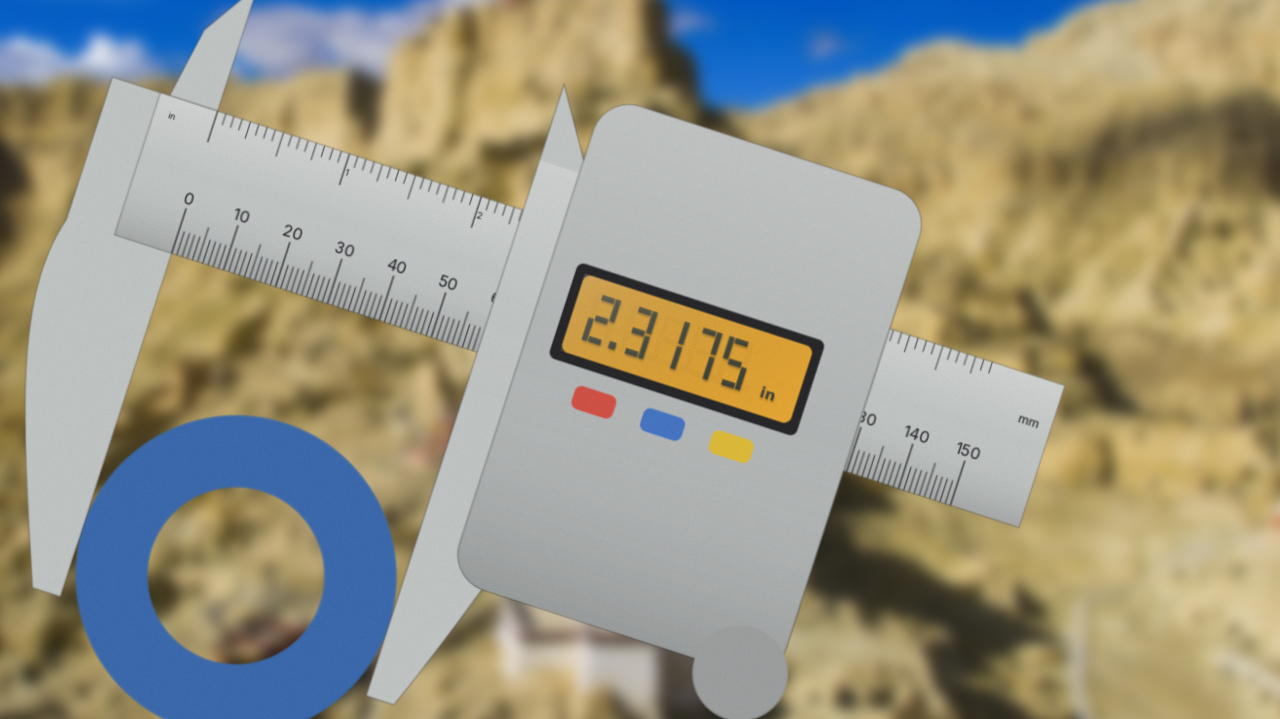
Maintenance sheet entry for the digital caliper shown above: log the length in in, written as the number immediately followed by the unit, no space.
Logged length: 2.3175in
